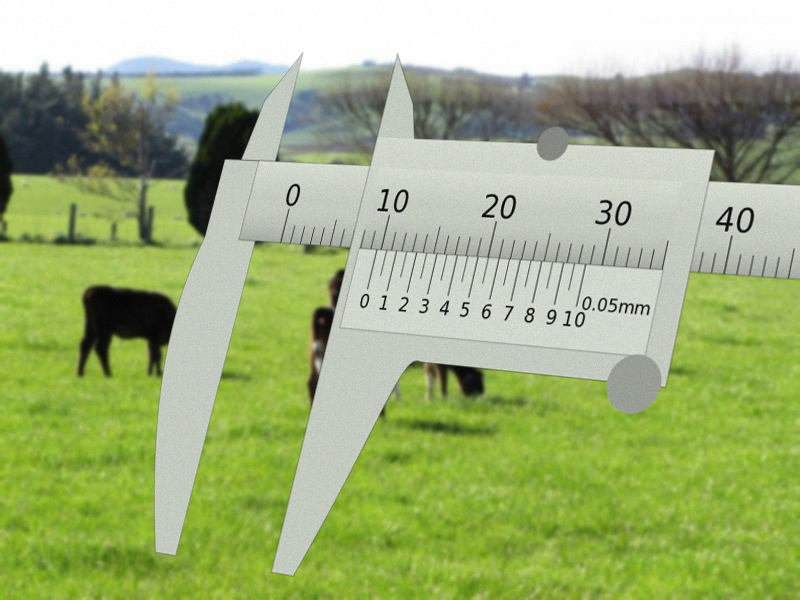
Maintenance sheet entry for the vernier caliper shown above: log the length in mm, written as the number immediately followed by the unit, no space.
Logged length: 9.6mm
